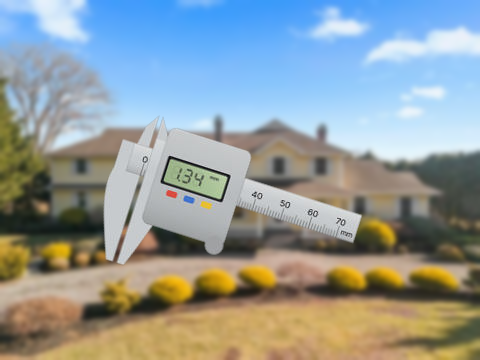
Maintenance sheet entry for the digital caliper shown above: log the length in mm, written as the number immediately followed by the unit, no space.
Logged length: 1.34mm
